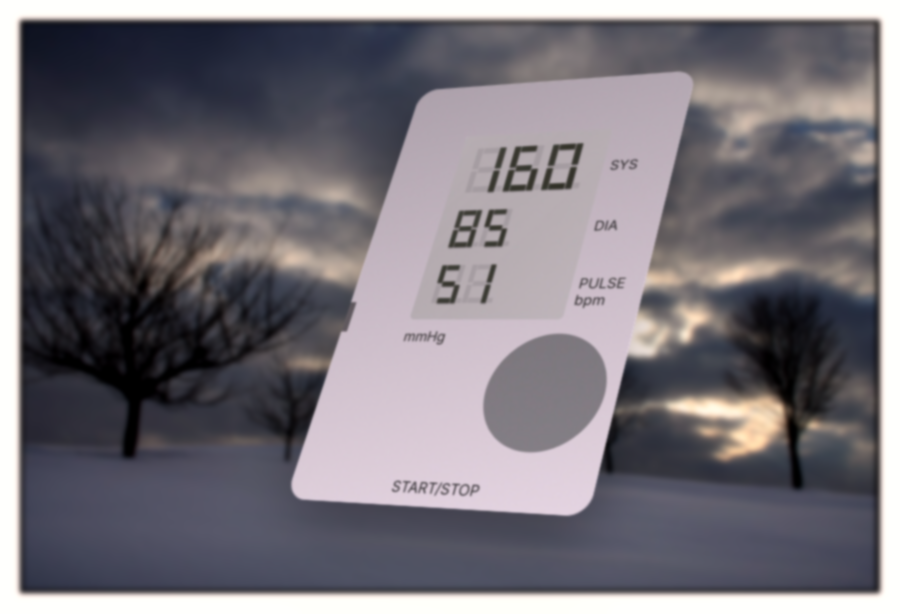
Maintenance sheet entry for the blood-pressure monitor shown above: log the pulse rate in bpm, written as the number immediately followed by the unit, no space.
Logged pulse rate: 51bpm
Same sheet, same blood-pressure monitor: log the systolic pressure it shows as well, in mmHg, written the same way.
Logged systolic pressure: 160mmHg
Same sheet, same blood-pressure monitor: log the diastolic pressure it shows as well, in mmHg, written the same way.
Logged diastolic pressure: 85mmHg
